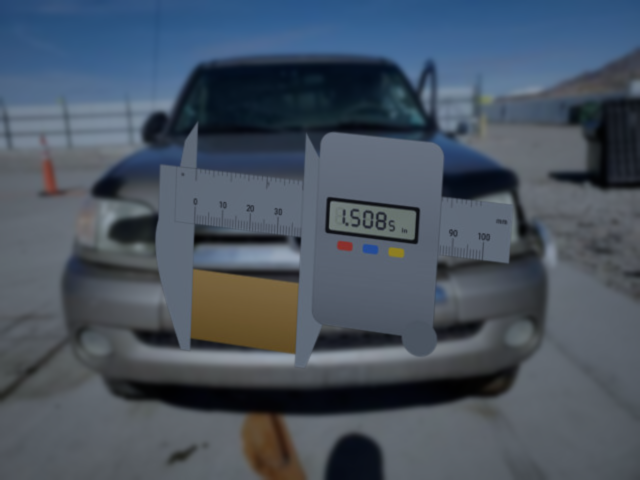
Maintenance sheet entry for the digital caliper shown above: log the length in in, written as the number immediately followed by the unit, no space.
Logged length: 1.5085in
